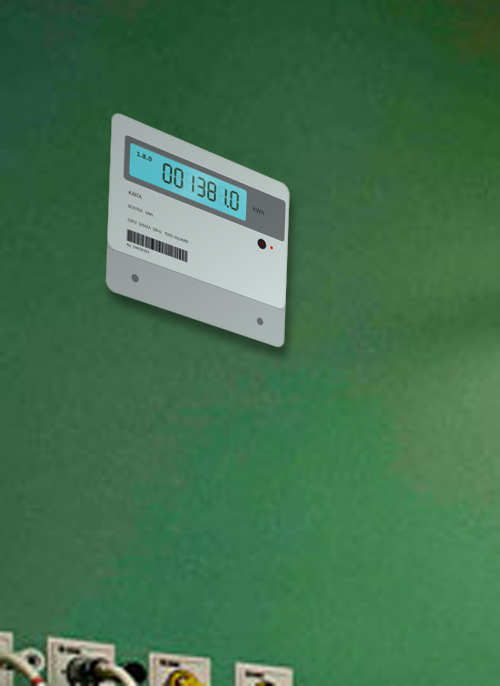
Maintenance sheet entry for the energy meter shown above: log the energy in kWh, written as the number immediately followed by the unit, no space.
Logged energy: 1381.0kWh
